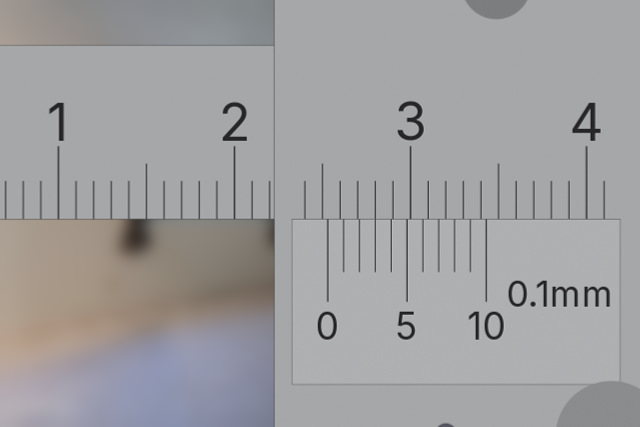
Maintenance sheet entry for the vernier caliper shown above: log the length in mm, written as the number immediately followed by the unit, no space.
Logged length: 25.3mm
